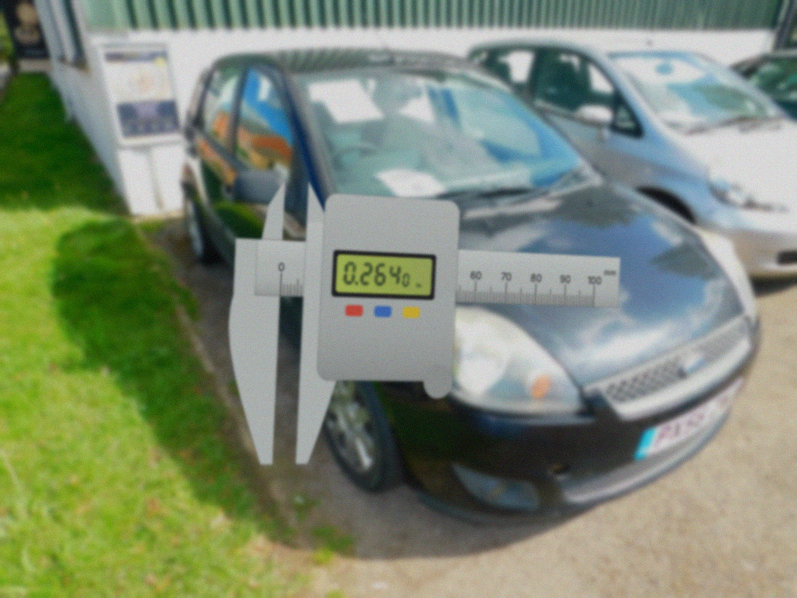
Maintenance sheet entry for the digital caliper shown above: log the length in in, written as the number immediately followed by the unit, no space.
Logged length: 0.2640in
